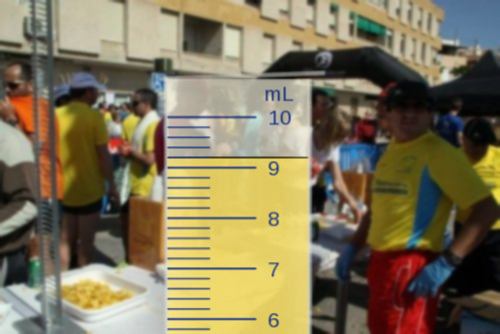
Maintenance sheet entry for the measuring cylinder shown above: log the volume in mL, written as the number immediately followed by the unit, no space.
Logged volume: 9.2mL
